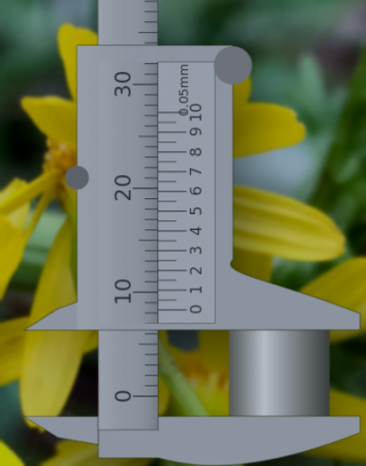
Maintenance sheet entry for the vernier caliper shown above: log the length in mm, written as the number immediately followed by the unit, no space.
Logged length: 8.3mm
